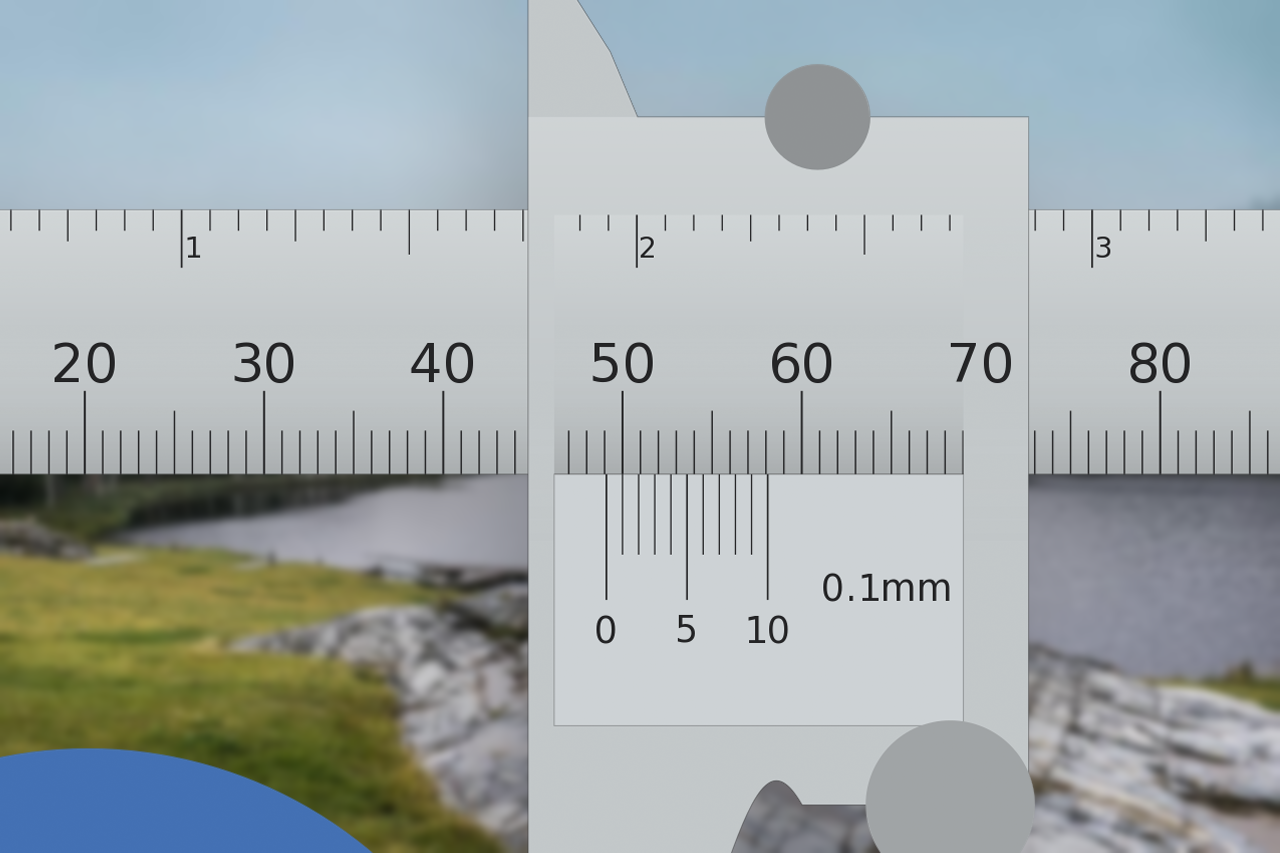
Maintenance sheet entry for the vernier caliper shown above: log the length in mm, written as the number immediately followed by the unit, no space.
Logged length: 49.1mm
